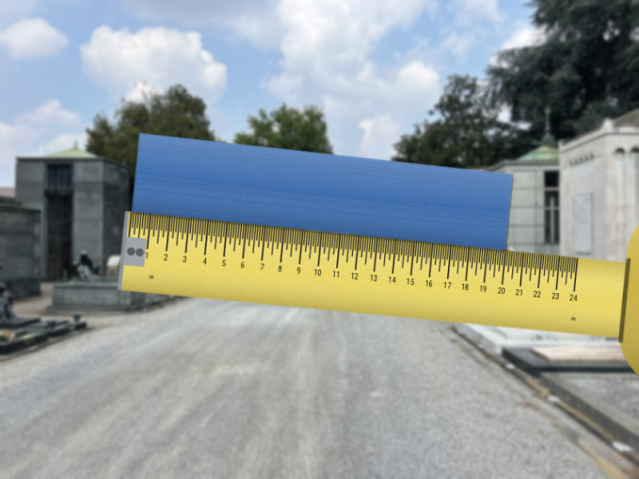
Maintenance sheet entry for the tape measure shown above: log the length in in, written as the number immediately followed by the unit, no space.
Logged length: 20in
